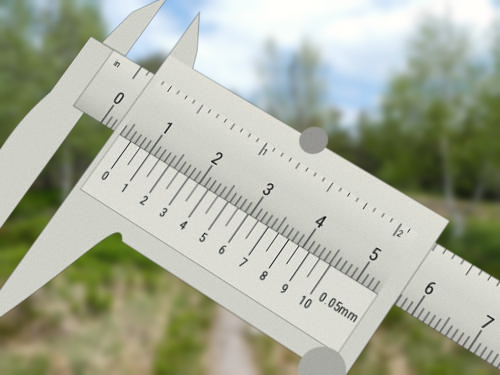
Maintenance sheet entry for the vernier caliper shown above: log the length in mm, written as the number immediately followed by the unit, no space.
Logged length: 6.2mm
